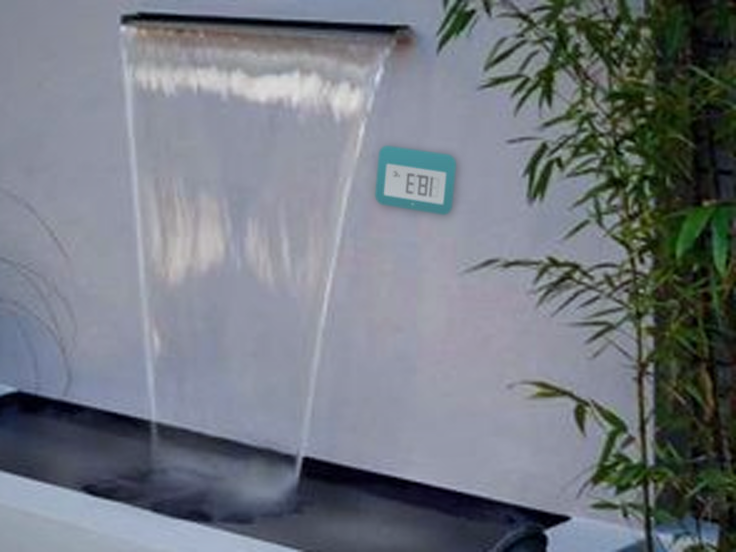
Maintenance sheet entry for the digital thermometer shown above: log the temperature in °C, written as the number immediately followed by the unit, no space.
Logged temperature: 18.3°C
